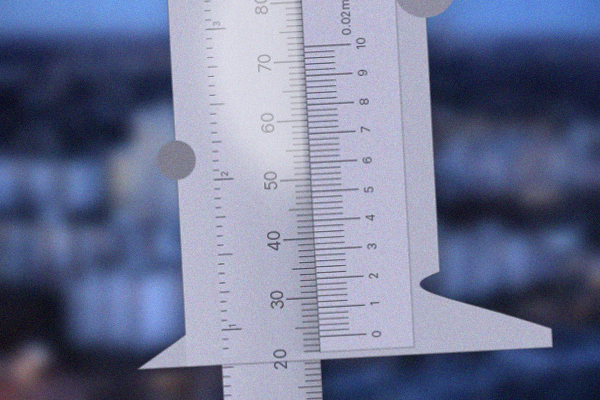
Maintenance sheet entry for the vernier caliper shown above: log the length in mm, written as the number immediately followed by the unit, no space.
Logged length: 23.4mm
